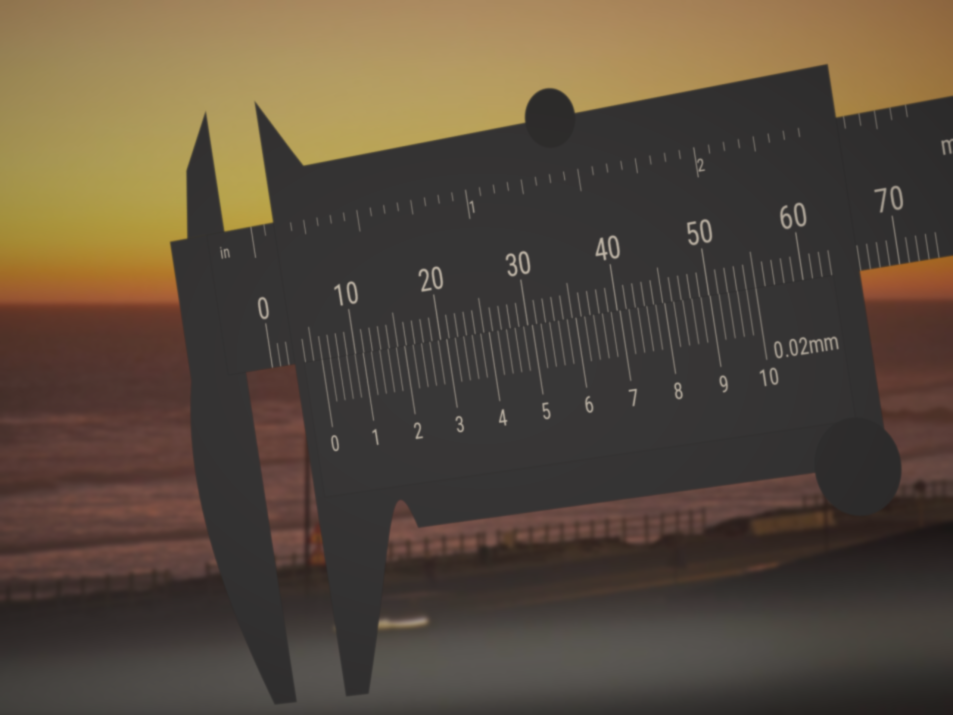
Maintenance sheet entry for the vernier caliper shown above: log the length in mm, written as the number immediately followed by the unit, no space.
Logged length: 6.0mm
